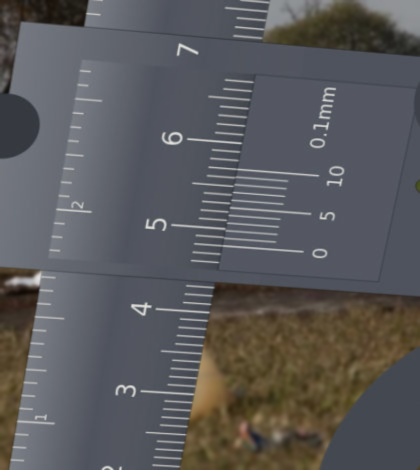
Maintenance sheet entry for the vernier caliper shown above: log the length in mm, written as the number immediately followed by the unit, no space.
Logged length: 48.0mm
